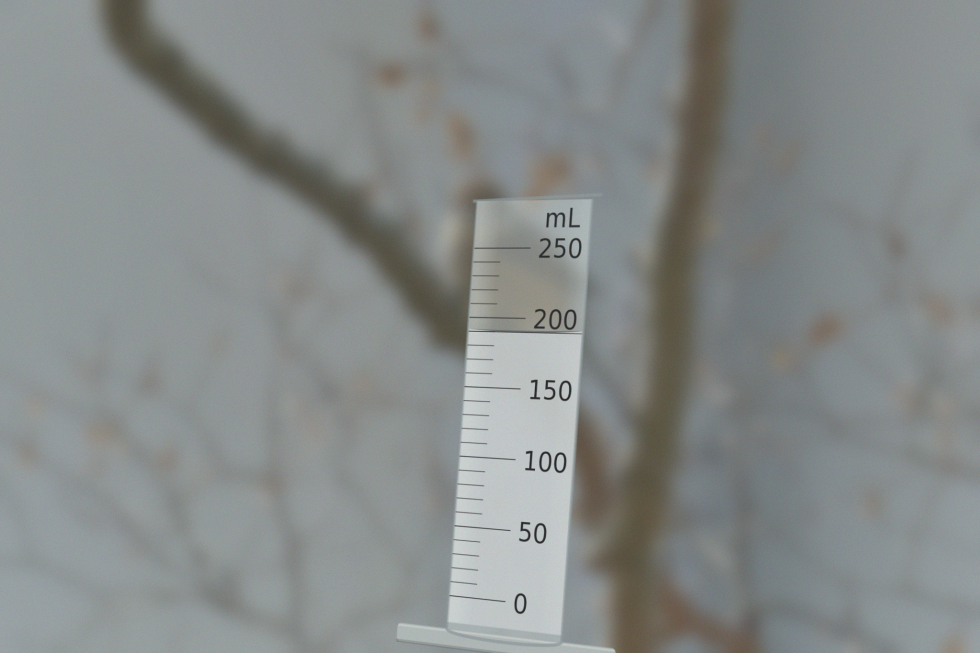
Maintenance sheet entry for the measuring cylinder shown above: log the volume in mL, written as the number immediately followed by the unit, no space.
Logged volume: 190mL
